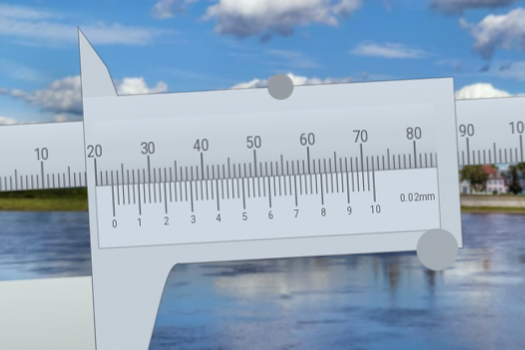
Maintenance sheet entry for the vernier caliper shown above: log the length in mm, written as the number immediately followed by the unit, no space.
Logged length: 23.0mm
